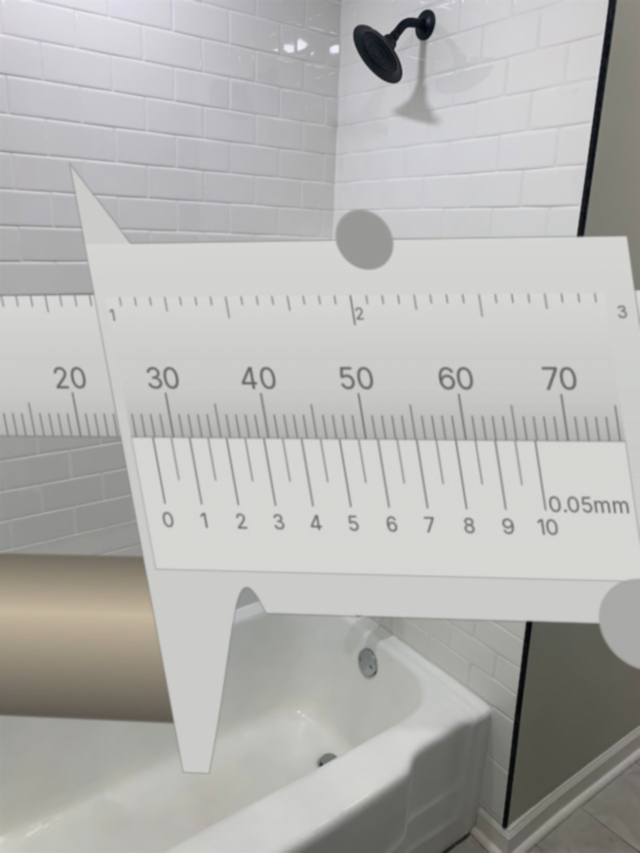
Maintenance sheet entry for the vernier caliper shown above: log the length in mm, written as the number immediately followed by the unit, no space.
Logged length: 27.8mm
